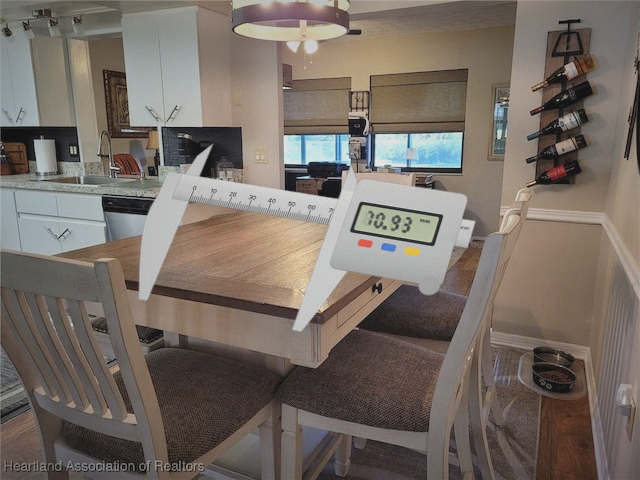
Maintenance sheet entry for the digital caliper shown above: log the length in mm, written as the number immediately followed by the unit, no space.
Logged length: 70.93mm
